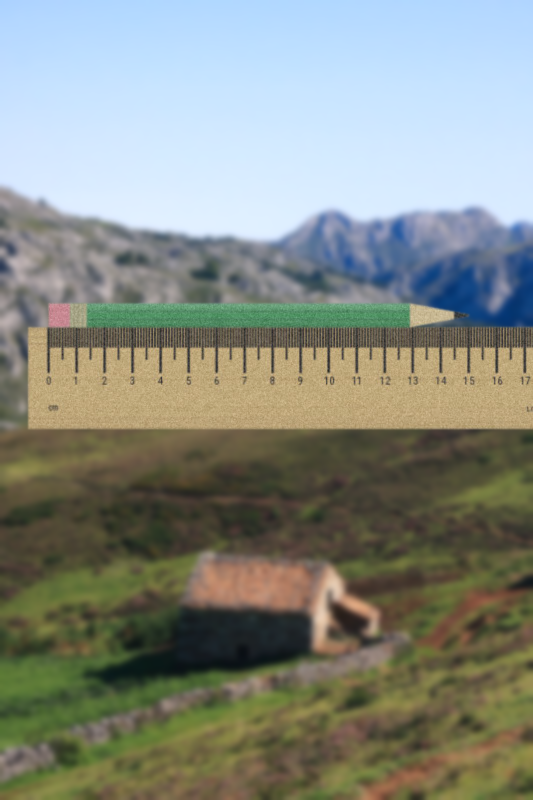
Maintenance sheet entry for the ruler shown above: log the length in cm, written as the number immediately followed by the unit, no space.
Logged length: 15cm
